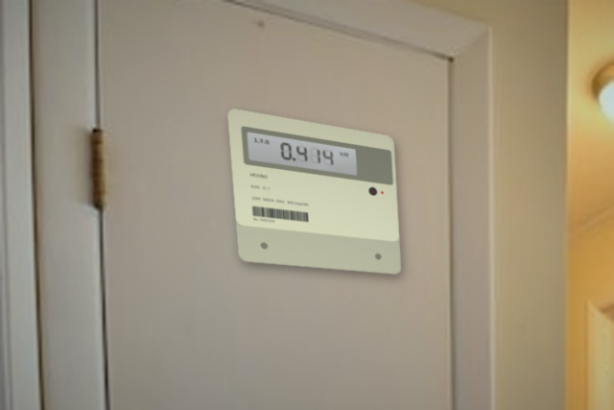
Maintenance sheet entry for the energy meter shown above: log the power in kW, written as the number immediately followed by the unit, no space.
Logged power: 0.414kW
